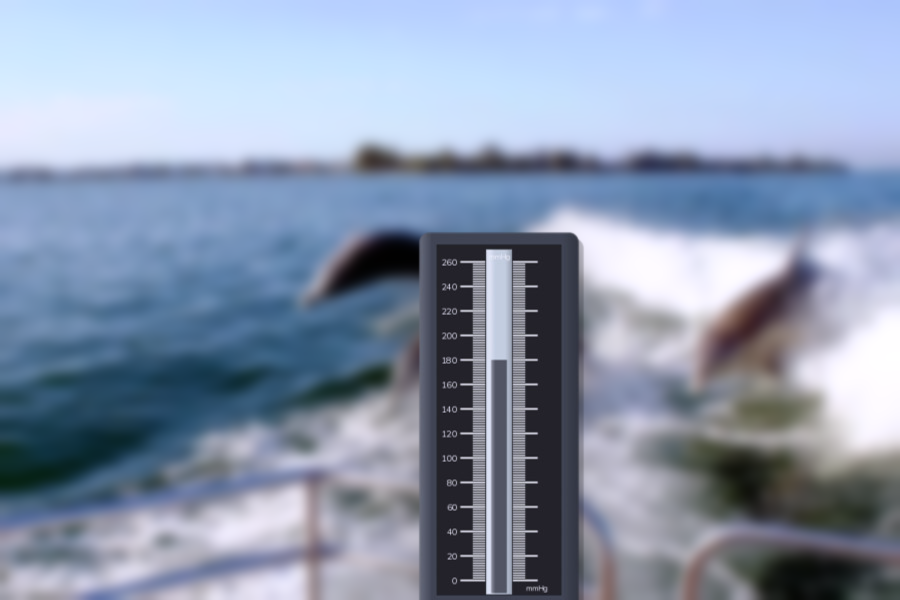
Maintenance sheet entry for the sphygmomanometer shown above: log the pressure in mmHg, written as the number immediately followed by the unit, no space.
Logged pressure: 180mmHg
